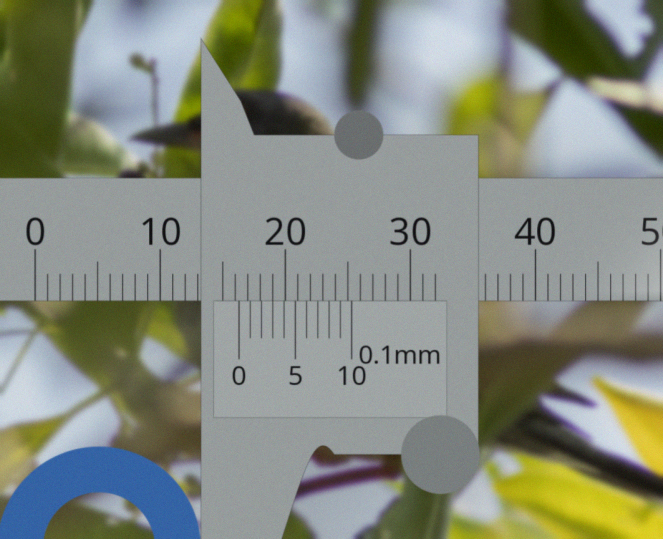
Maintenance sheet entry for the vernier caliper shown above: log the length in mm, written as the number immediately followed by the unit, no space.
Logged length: 16.3mm
